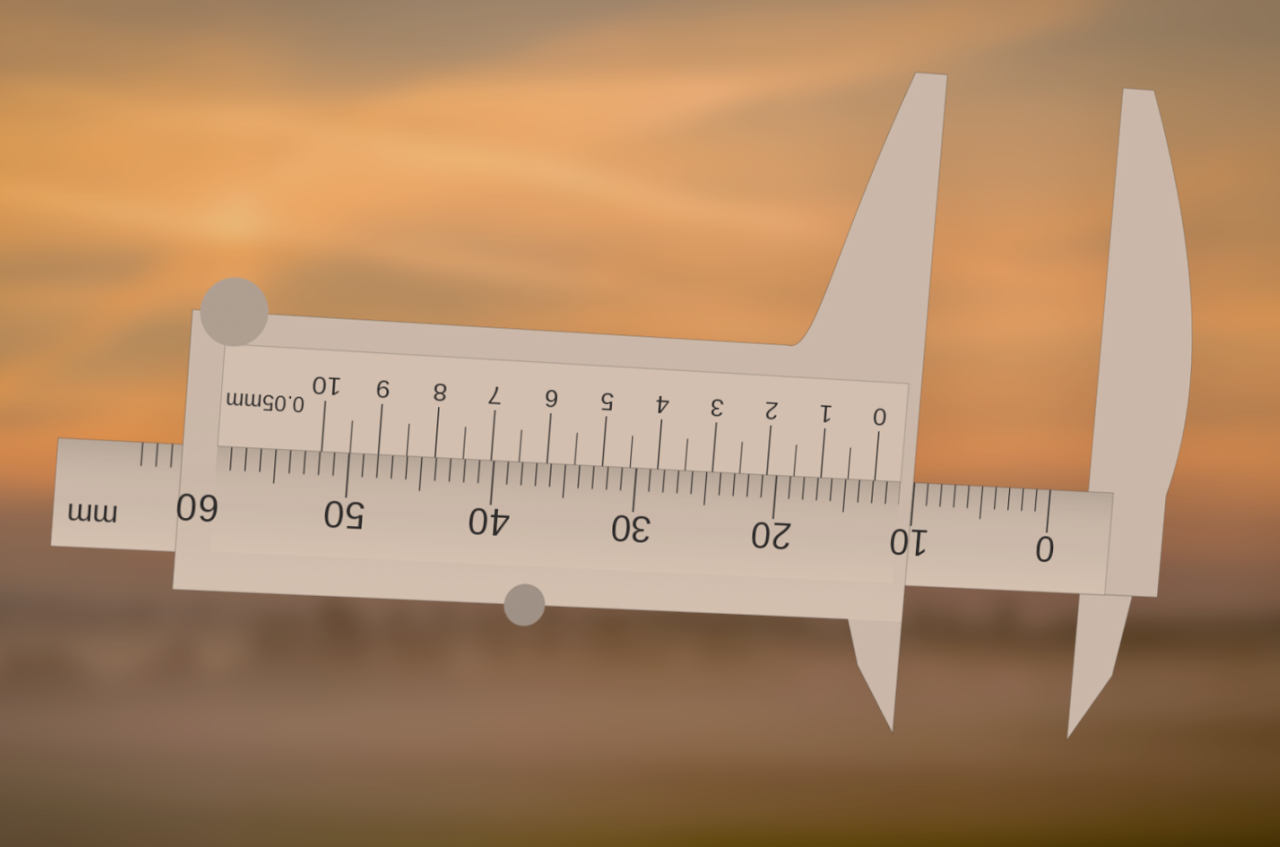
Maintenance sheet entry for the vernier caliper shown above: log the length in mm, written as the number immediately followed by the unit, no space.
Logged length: 12.9mm
